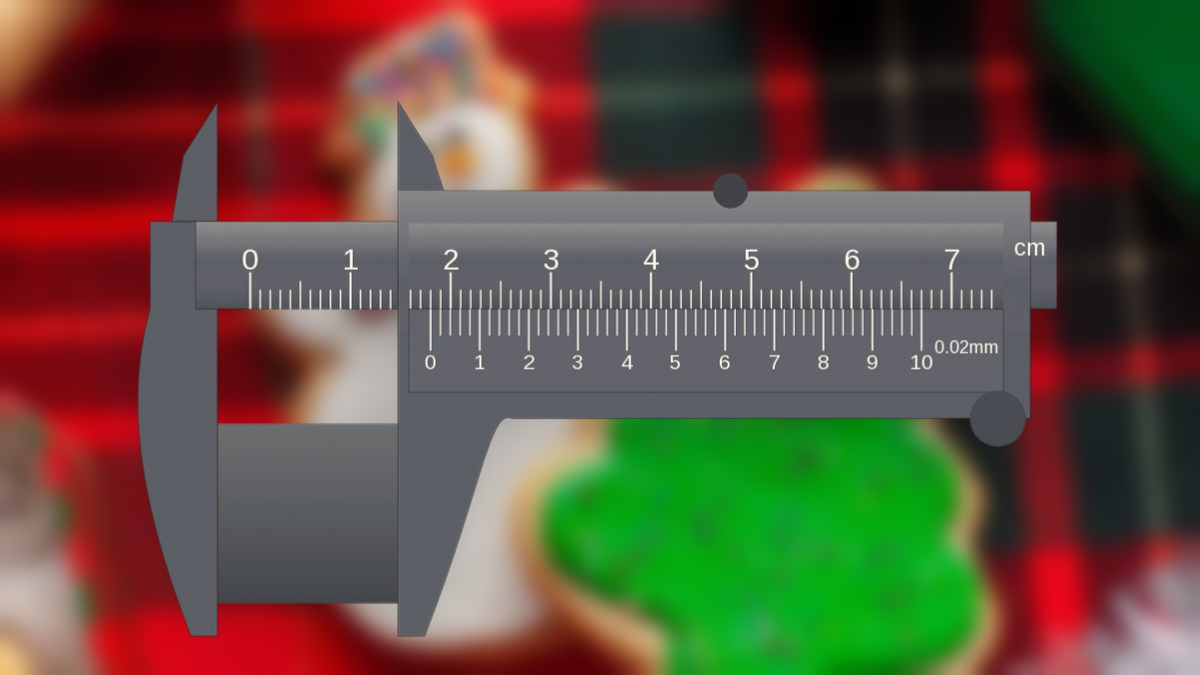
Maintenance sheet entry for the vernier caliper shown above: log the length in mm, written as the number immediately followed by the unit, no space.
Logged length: 18.0mm
